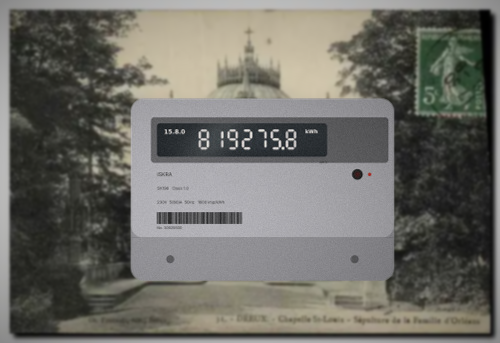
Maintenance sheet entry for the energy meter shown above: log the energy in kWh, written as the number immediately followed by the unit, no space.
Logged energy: 819275.8kWh
